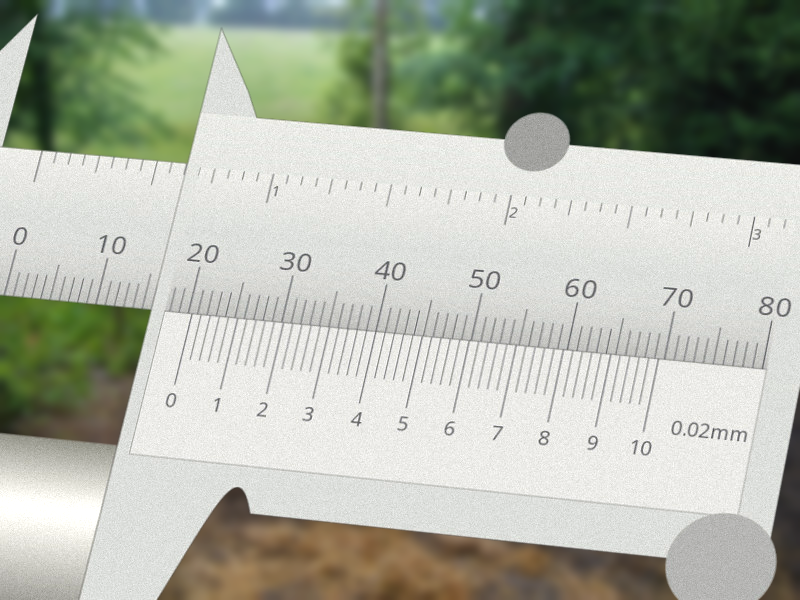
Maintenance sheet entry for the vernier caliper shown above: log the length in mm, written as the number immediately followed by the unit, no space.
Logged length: 20.4mm
